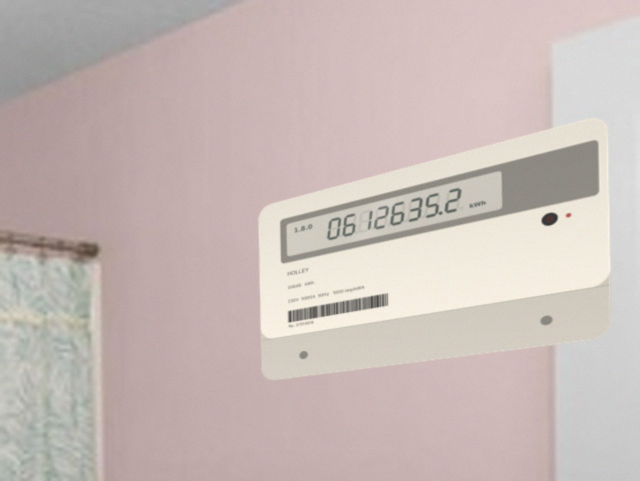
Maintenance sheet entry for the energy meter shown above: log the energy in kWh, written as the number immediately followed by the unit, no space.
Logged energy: 612635.2kWh
